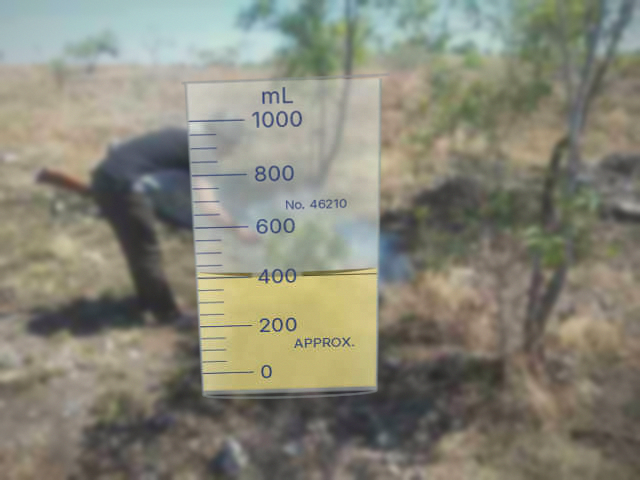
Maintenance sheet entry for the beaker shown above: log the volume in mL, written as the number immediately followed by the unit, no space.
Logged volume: 400mL
